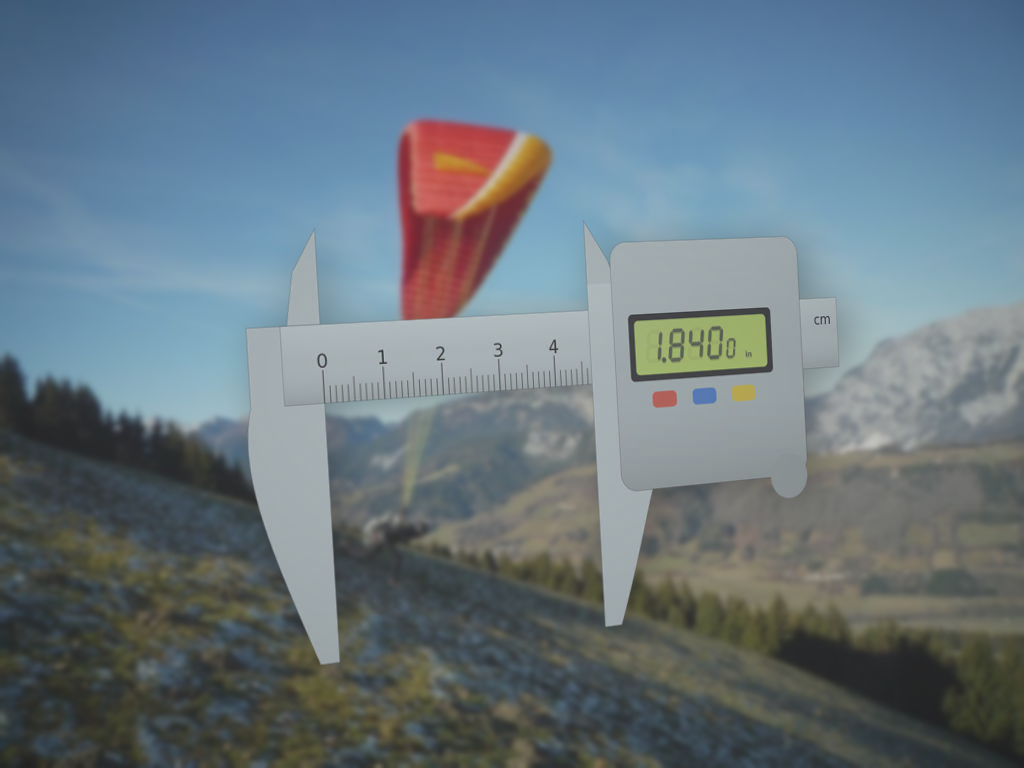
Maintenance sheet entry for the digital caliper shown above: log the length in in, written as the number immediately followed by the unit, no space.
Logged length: 1.8400in
